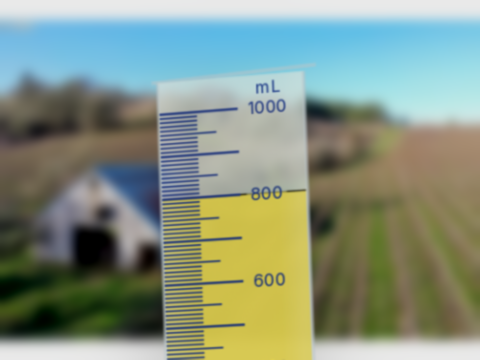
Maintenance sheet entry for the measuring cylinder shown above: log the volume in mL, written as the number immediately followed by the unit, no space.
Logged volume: 800mL
